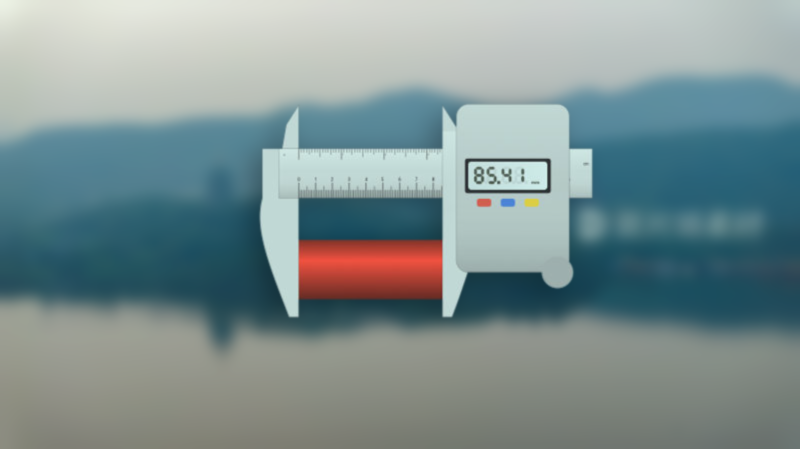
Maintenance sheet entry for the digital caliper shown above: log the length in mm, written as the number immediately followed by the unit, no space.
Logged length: 85.41mm
